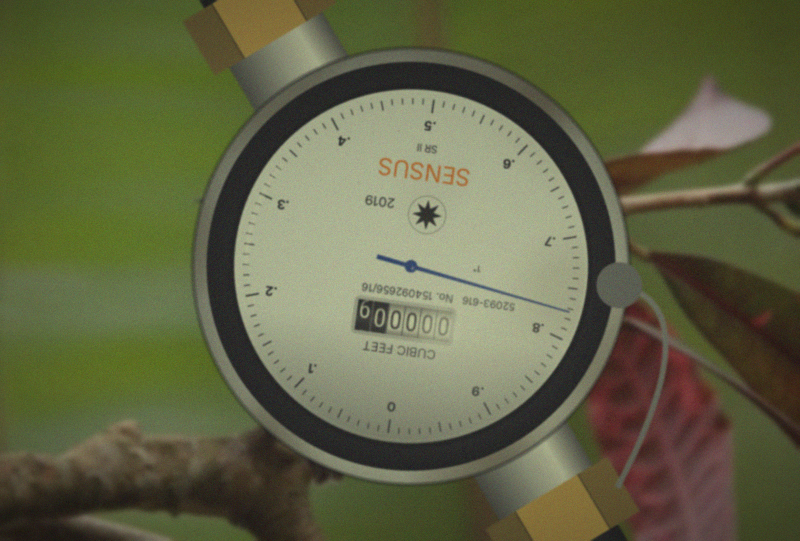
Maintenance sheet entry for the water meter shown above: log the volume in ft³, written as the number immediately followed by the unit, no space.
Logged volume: 8.77ft³
